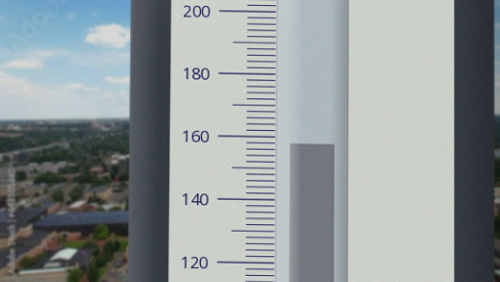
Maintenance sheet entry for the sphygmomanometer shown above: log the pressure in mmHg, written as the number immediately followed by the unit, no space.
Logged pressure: 158mmHg
